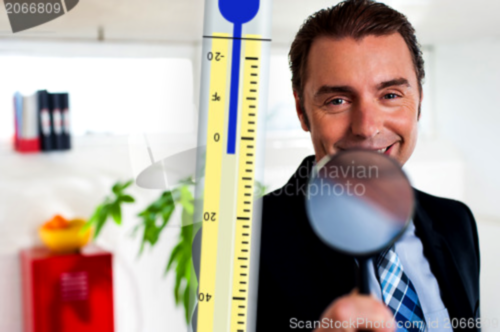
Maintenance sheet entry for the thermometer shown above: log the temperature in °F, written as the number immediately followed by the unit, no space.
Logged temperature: 4°F
